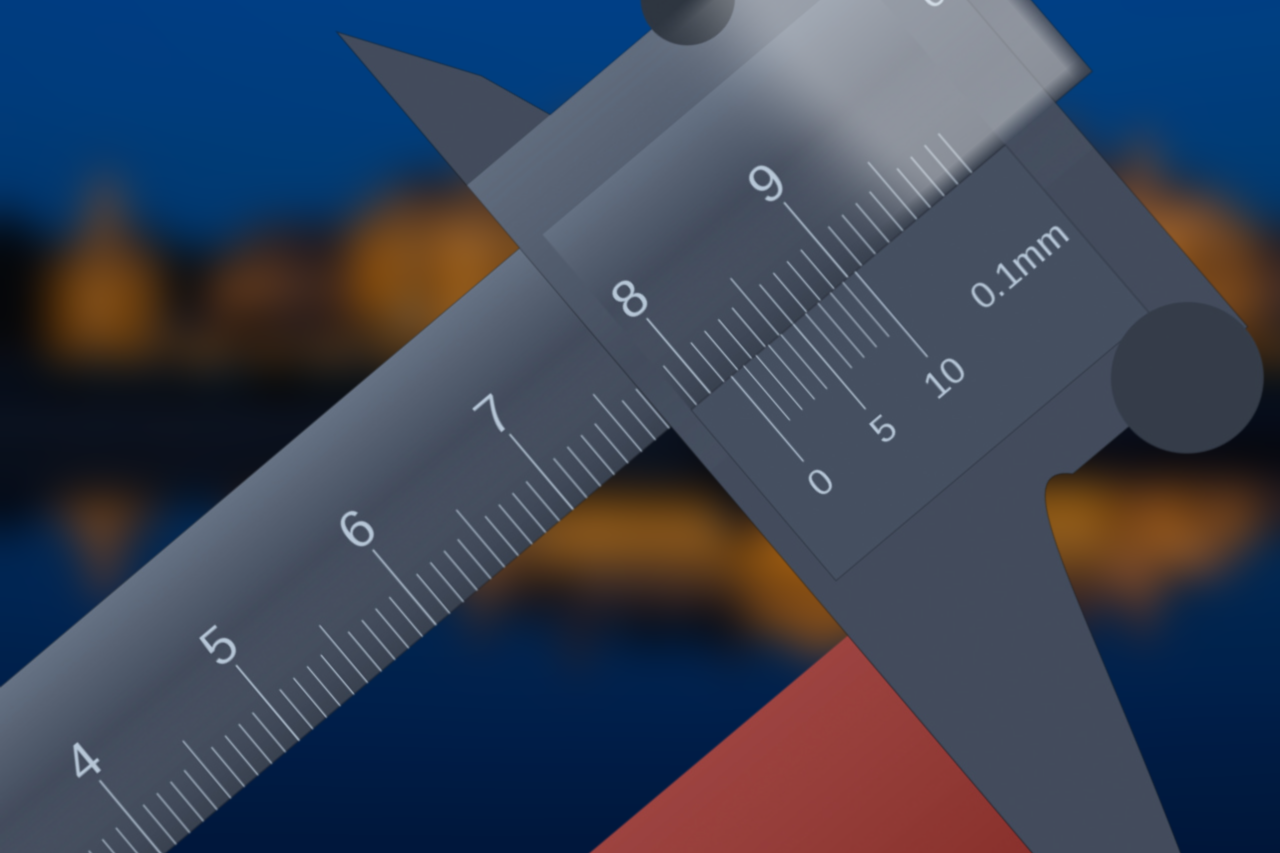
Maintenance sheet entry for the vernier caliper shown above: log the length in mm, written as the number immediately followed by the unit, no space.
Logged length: 81.5mm
